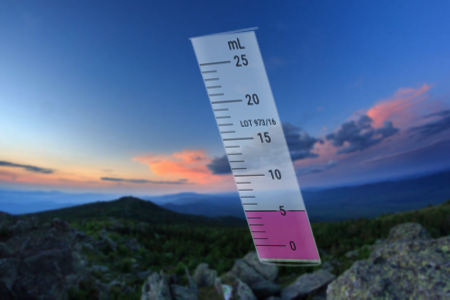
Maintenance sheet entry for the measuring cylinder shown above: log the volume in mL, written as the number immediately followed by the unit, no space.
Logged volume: 5mL
